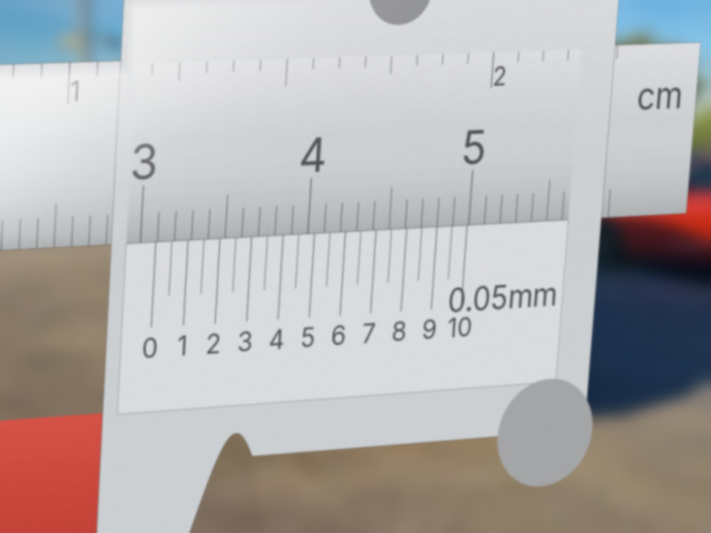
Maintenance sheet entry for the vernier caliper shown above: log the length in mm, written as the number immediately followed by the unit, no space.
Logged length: 30.9mm
